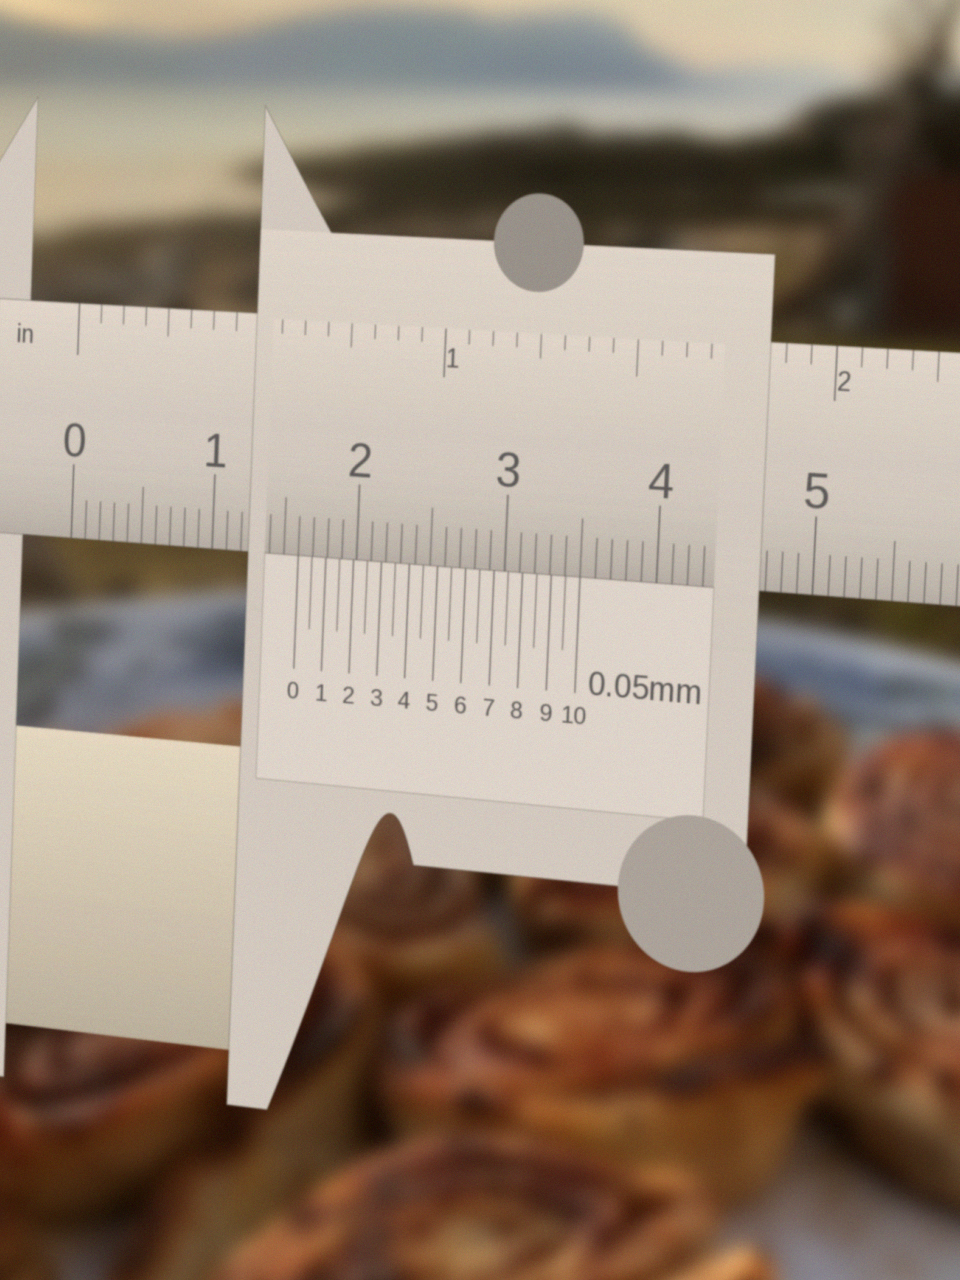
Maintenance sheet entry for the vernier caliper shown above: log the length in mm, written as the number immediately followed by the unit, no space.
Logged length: 16.0mm
